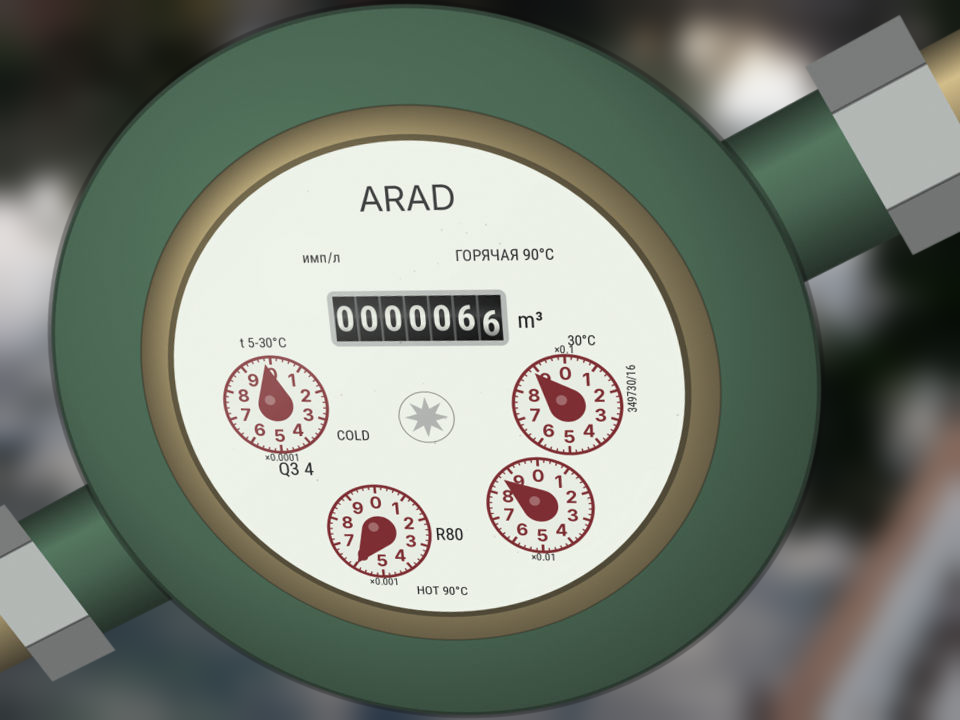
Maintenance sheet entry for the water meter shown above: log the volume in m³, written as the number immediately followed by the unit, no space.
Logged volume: 65.8859m³
